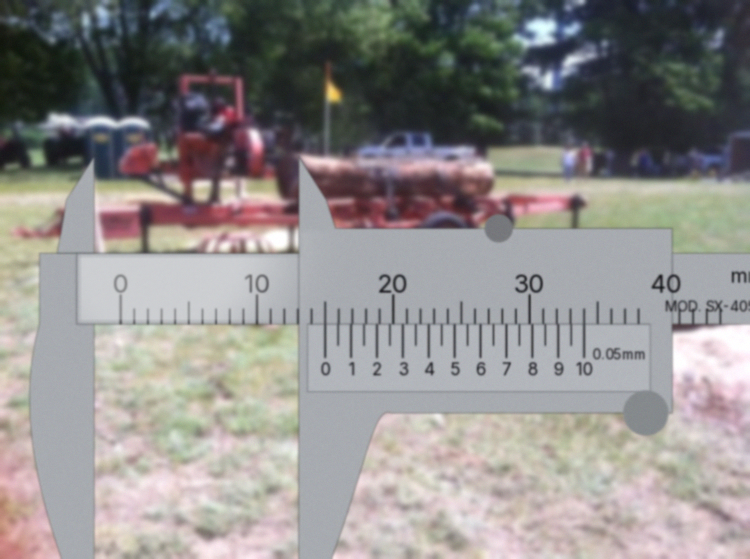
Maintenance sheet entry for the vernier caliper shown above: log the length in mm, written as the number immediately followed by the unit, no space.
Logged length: 15.0mm
